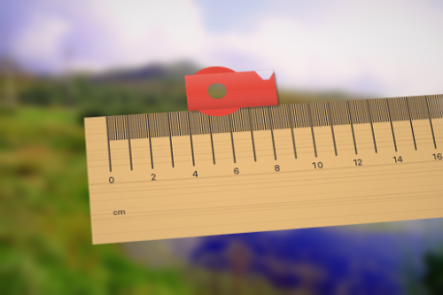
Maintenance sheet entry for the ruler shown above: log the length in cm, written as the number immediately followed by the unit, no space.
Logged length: 4.5cm
